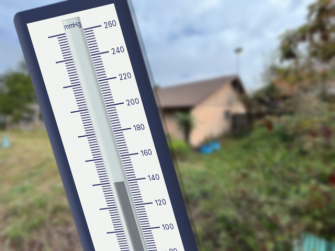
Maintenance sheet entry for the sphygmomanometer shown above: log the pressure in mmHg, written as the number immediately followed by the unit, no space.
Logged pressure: 140mmHg
